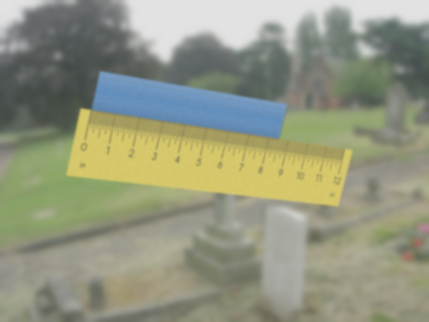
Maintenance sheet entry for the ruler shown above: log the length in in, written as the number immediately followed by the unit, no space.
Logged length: 8.5in
